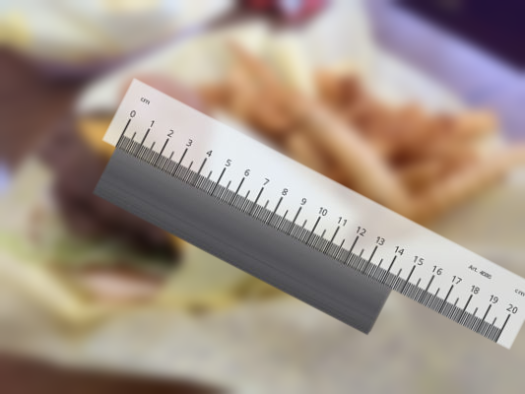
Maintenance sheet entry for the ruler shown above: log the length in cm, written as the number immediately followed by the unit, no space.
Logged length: 14.5cm
